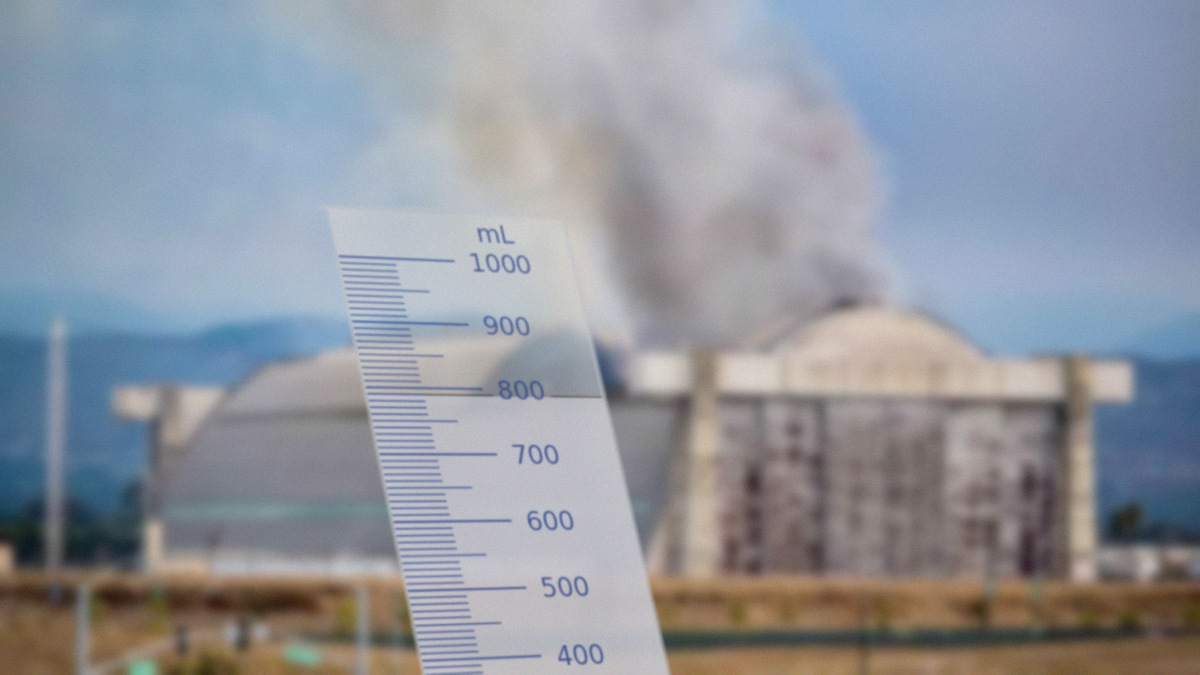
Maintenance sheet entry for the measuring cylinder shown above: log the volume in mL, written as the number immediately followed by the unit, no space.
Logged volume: 790mL
